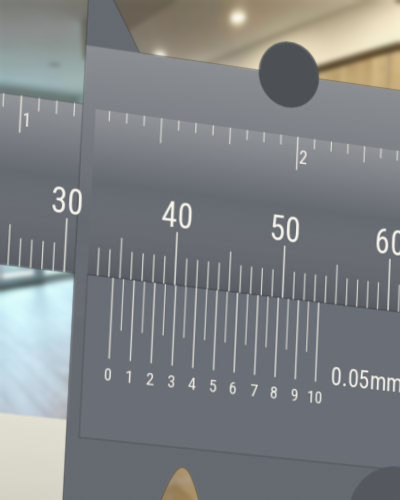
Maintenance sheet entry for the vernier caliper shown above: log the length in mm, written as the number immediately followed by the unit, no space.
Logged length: 34.4mm
